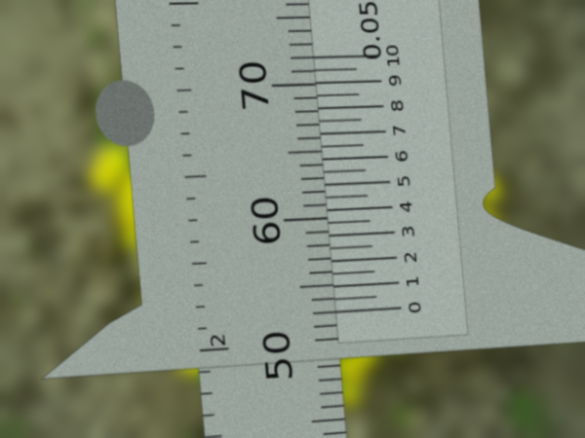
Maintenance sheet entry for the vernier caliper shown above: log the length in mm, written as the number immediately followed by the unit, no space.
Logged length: 53.0mm
